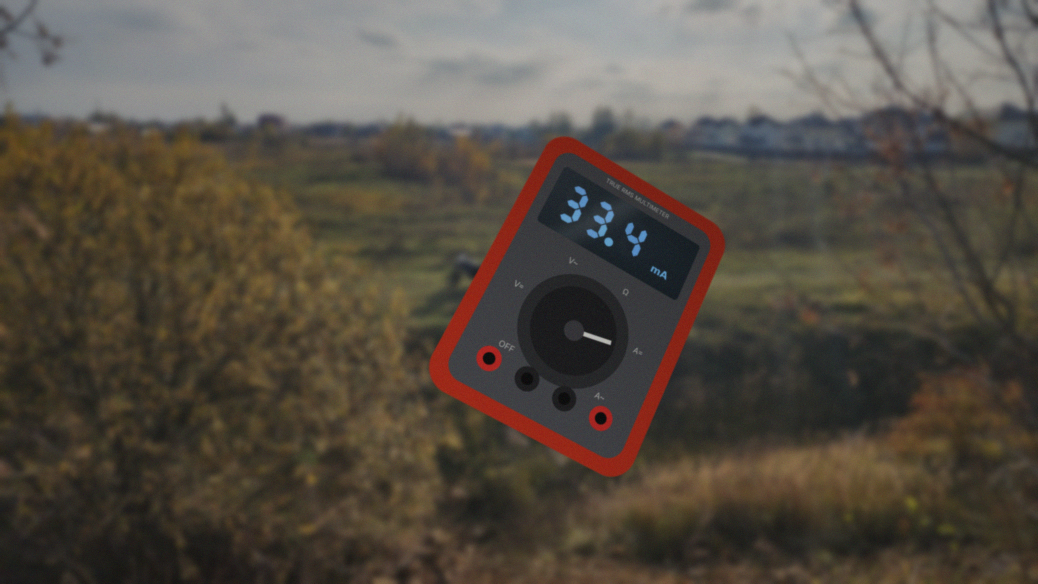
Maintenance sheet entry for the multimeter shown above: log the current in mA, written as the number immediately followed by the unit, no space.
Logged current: 33.4mA
